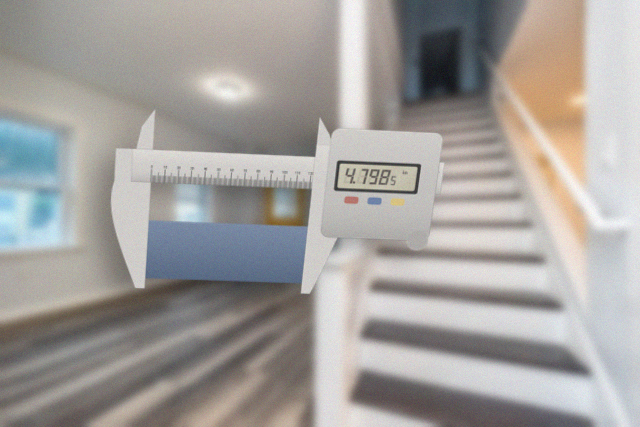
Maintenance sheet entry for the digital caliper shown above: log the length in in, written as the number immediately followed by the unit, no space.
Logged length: 4.7985in
